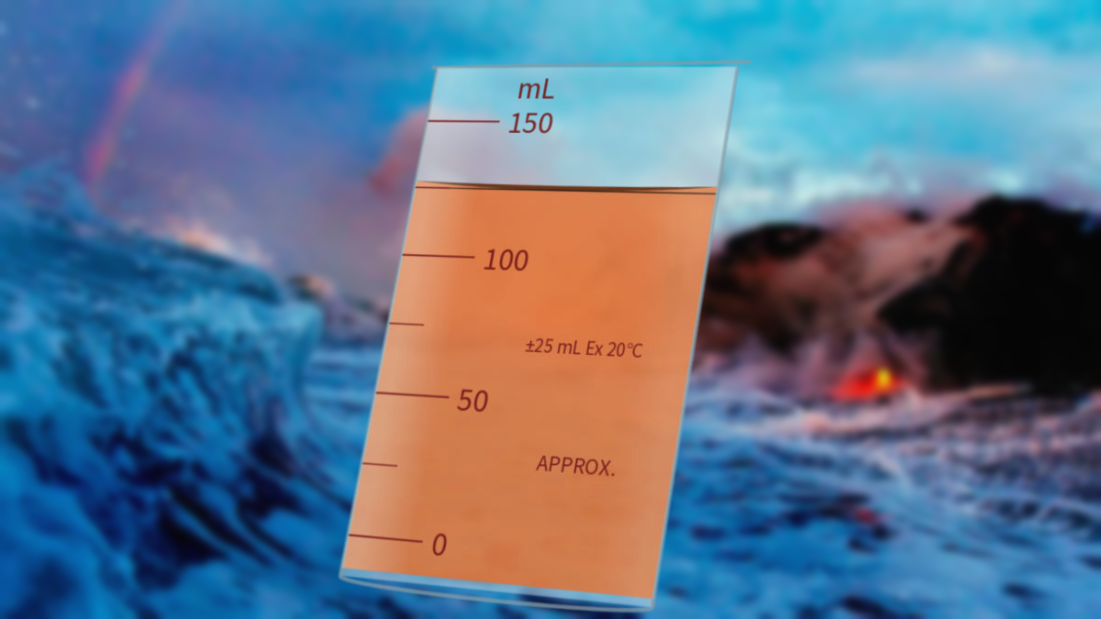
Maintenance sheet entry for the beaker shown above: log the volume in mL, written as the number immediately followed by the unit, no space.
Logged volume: 125mL
